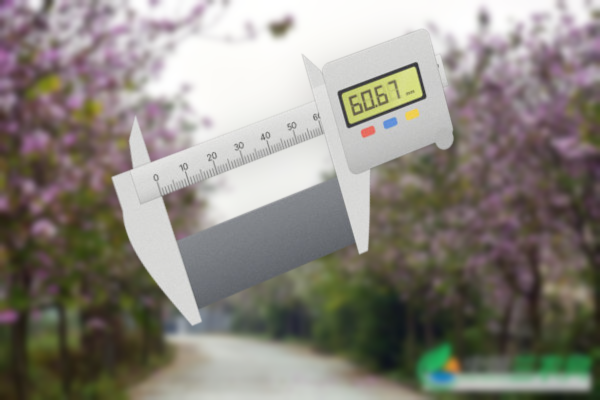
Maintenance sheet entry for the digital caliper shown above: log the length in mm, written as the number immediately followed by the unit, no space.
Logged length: 60.67mm
